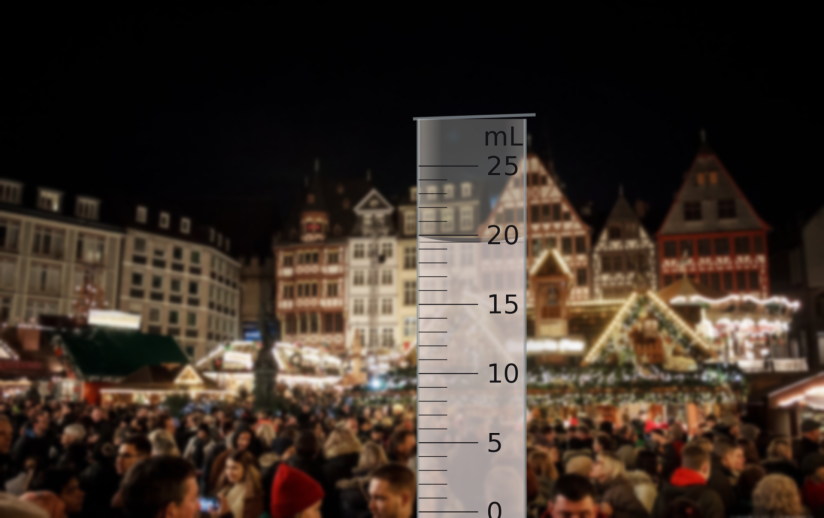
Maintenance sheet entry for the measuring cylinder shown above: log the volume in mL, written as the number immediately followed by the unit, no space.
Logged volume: 19.5mL
